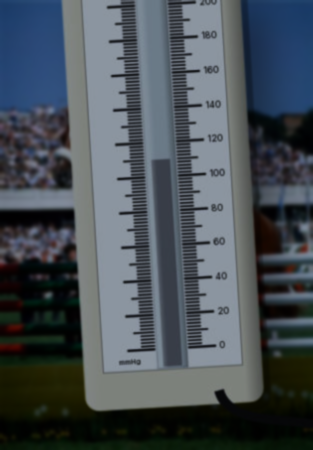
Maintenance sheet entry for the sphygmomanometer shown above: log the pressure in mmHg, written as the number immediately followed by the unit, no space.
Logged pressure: 110mmHg
